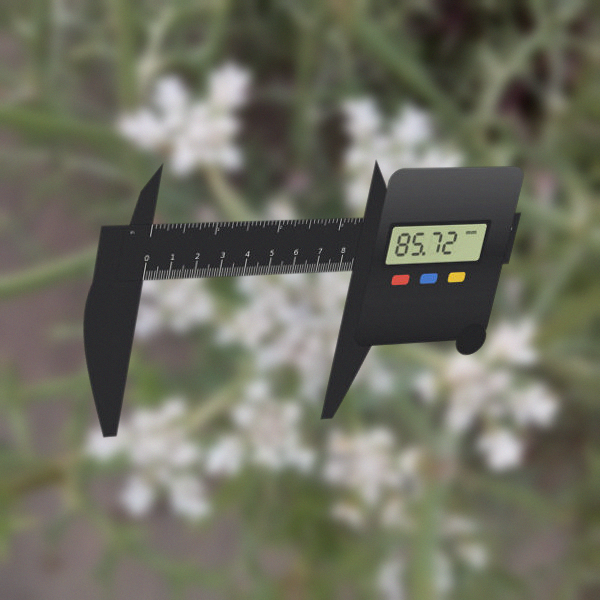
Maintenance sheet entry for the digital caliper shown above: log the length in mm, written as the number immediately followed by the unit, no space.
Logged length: 85.72mm
